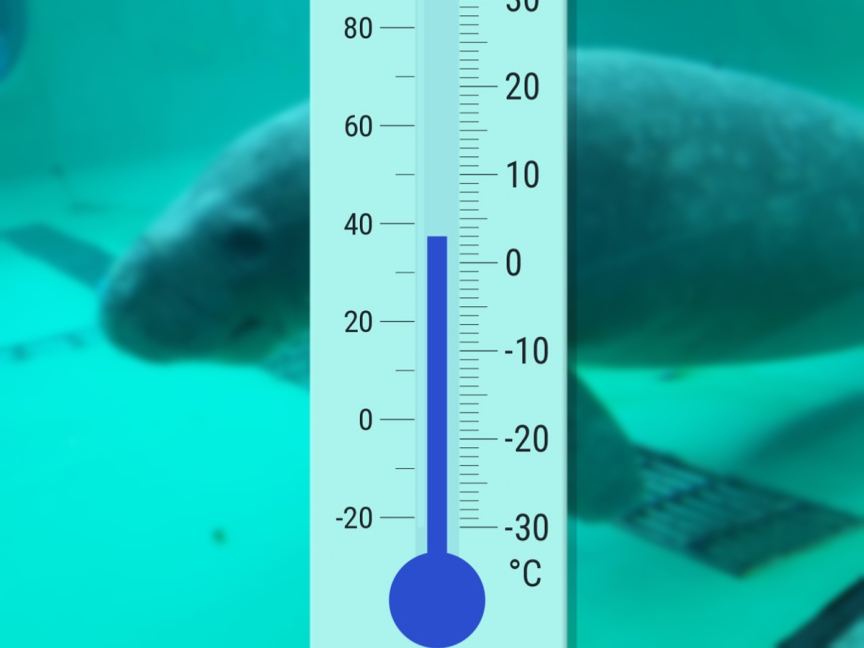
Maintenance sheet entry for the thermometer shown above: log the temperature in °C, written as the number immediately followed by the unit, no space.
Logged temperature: 3°C
